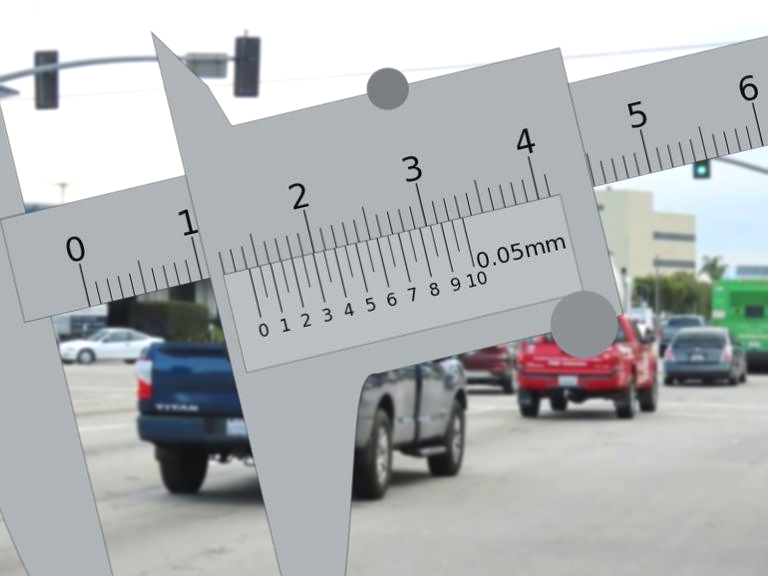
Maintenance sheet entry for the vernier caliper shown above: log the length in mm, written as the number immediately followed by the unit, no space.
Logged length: 14.2mm
